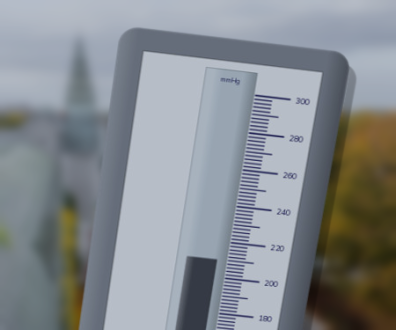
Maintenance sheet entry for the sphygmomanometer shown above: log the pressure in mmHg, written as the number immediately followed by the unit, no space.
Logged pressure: 210mmHg
